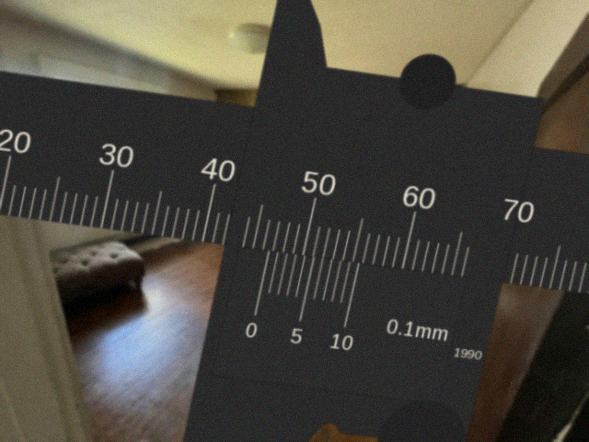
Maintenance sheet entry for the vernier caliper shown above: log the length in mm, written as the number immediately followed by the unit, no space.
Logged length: 46.6mm
